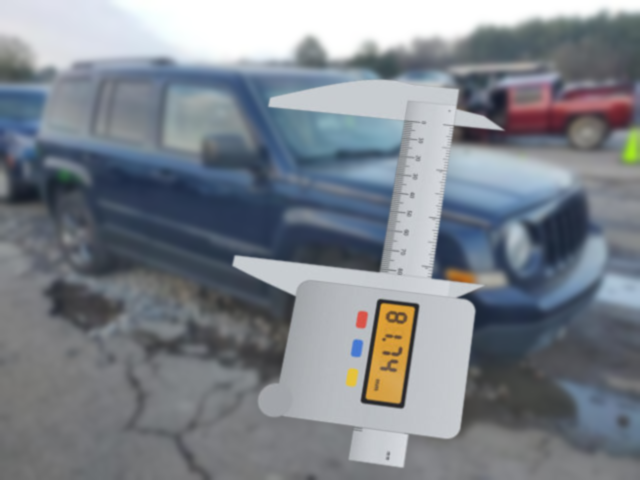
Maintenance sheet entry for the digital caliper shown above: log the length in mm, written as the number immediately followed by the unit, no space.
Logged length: 81.74mm
